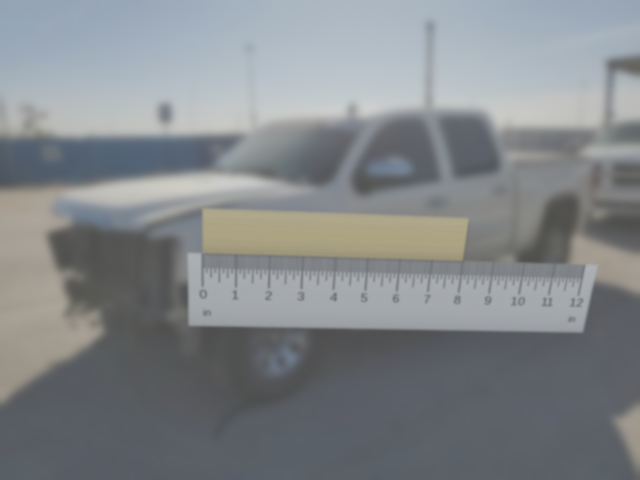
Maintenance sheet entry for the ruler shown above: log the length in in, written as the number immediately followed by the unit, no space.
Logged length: 8in
